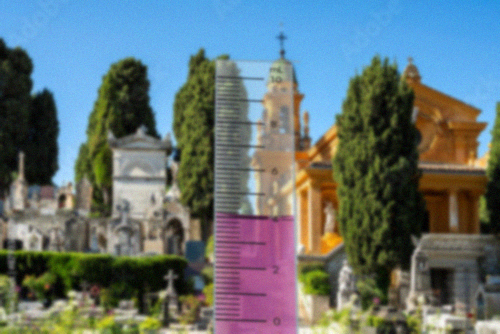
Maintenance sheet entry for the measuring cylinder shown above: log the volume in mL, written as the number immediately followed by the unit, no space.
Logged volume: 4mL
